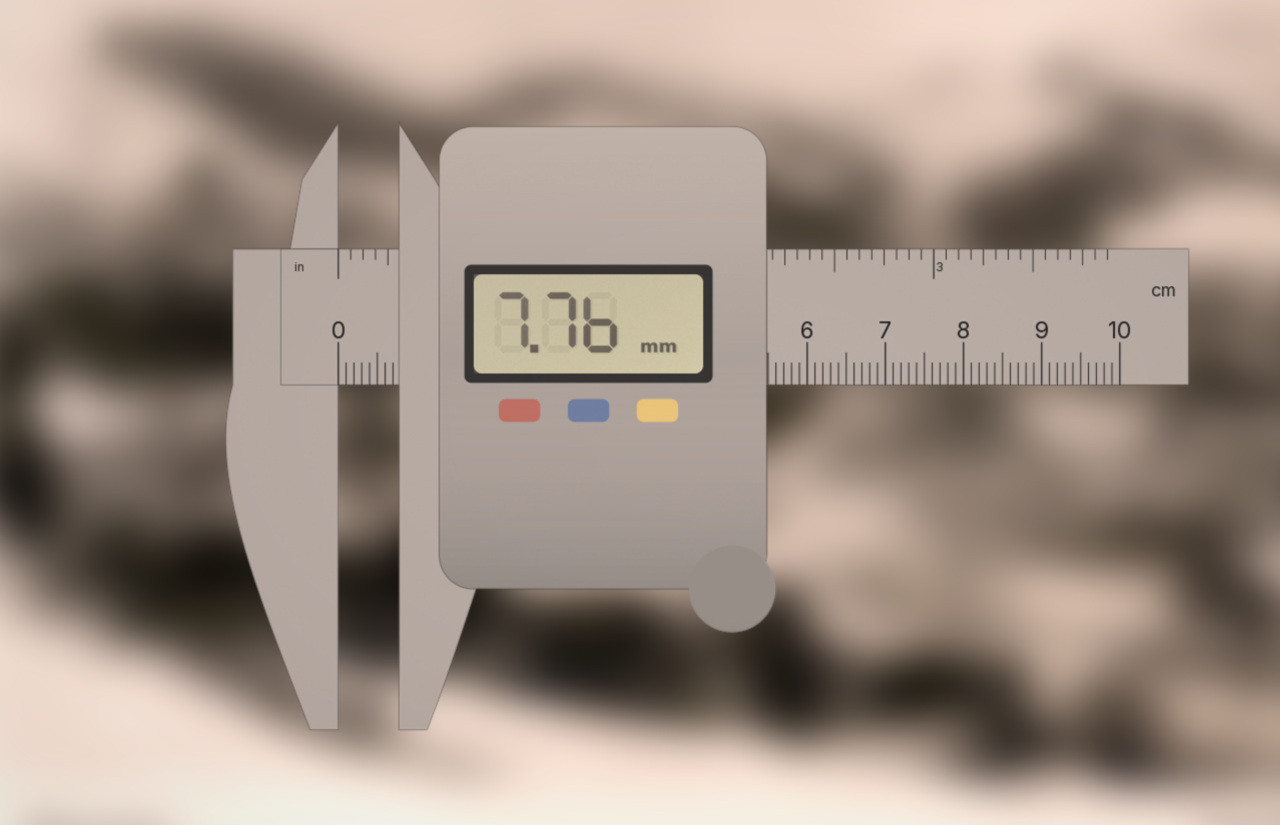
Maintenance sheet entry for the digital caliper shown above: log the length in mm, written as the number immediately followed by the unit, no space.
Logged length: 7.76mm
